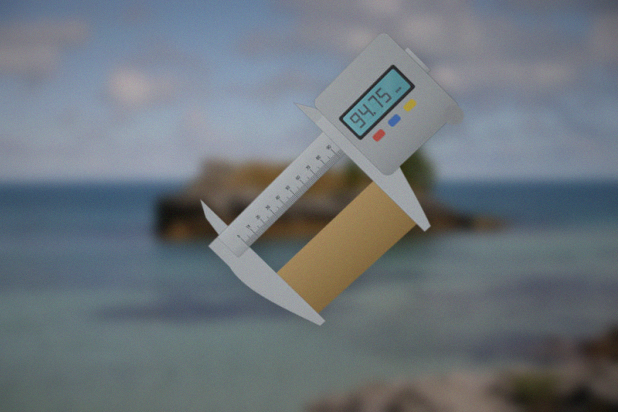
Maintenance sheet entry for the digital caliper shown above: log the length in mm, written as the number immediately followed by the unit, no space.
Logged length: 94.75mm
